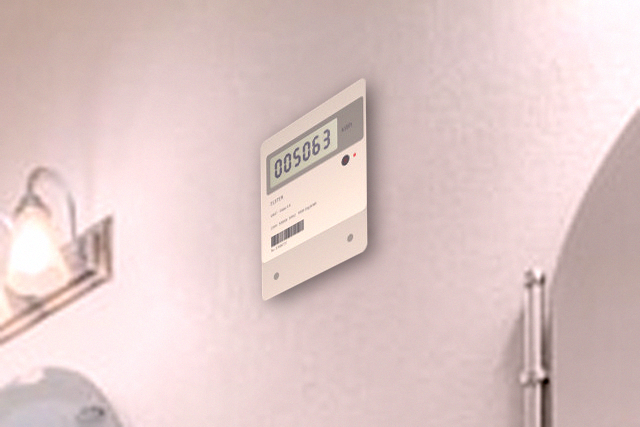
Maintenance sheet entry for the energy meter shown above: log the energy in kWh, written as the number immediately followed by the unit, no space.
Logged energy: 5063kWh
